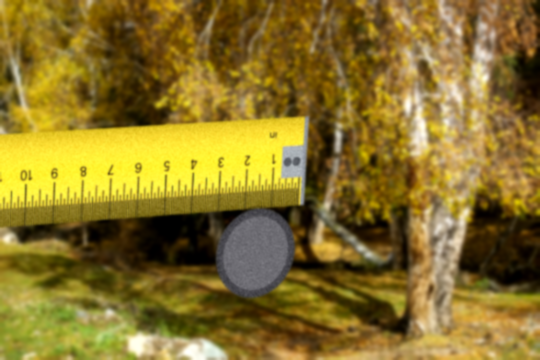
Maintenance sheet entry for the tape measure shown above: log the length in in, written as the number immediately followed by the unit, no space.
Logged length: 3in
